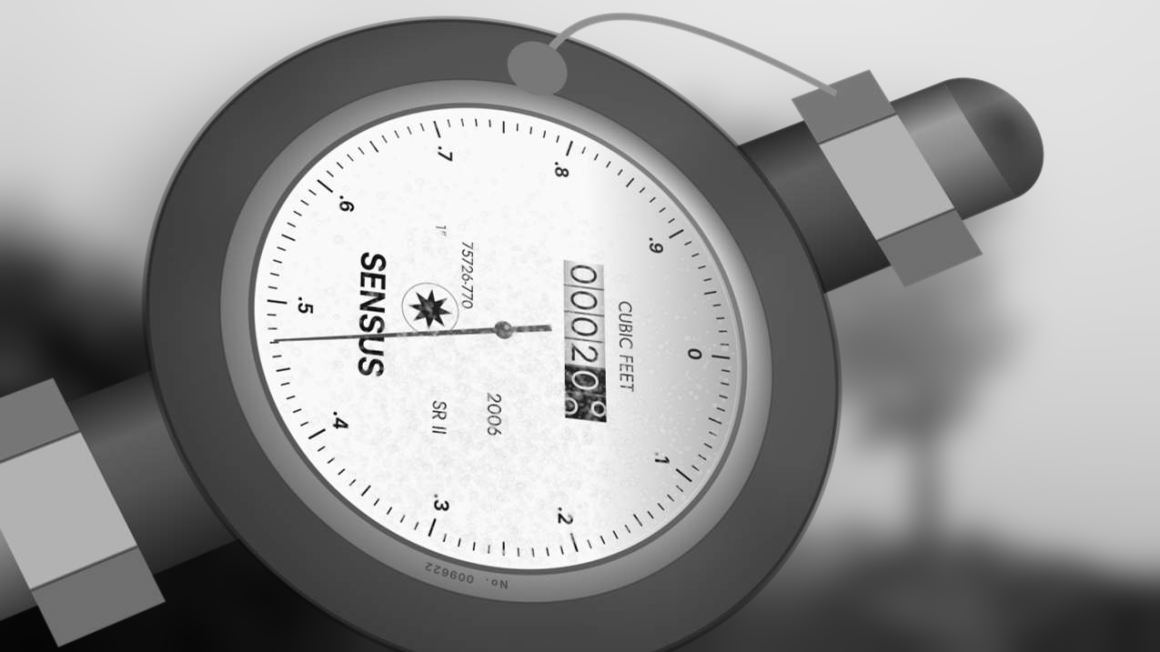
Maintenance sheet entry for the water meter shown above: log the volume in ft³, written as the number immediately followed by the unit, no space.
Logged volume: 208.47ft³
